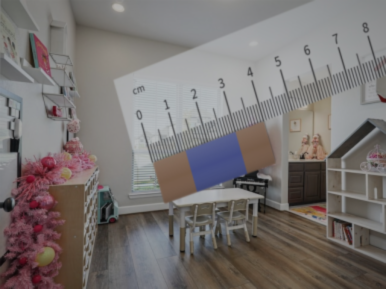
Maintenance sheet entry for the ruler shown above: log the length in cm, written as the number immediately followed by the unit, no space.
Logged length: 4cm
